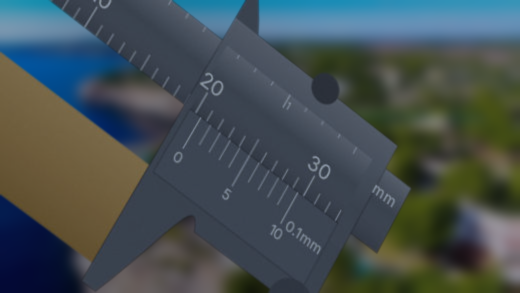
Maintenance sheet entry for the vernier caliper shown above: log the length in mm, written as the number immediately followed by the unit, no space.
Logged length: 20.5mm
